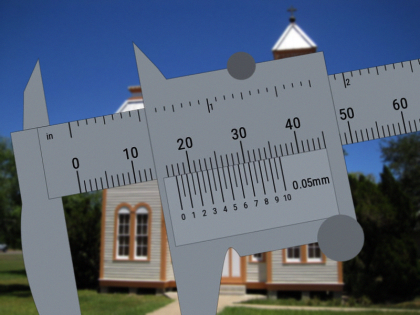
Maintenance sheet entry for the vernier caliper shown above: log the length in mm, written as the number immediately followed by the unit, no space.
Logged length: 17.4mm
